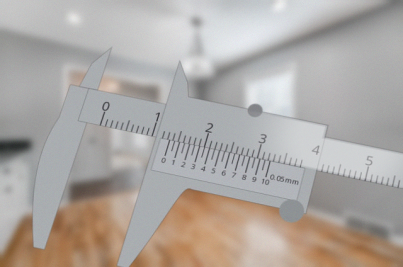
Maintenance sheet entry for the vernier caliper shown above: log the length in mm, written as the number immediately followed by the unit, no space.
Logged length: 13.4mm
